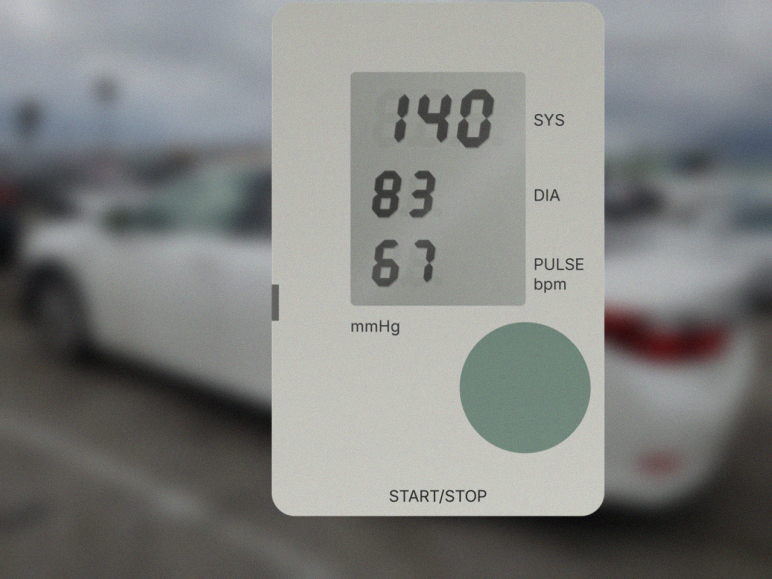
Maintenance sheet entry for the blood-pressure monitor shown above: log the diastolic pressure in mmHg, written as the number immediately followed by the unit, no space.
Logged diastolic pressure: 83mmHg
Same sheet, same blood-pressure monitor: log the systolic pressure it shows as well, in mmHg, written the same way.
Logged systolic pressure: 140mmHg
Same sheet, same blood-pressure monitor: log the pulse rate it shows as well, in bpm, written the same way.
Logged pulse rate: 67bpm
